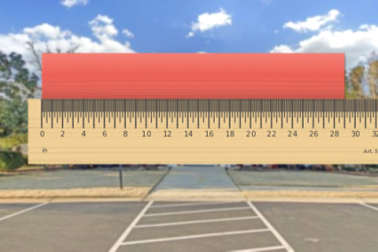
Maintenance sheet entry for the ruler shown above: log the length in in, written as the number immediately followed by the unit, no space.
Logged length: 29in
